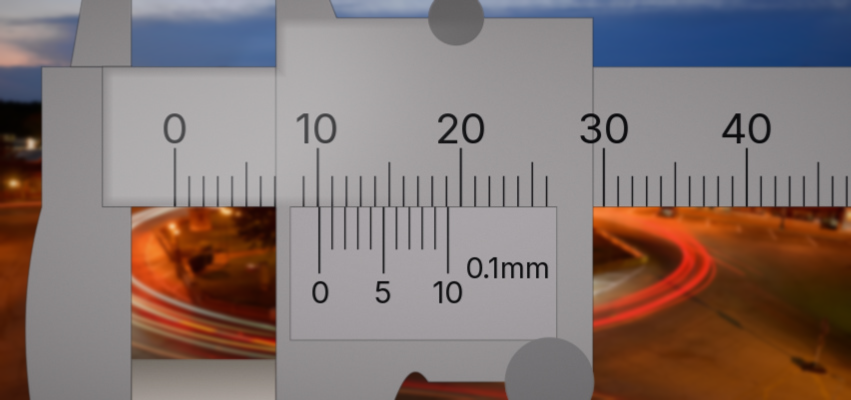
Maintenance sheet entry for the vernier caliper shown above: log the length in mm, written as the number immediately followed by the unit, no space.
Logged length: 10.1mm
